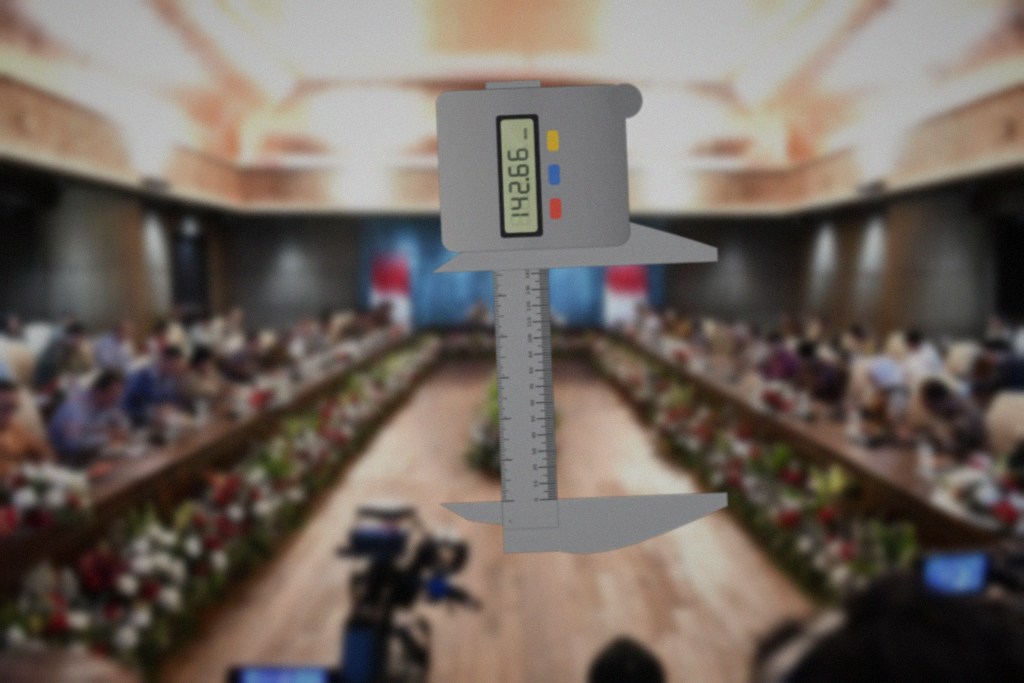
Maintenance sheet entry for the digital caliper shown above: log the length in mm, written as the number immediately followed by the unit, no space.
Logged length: 142.66mm
